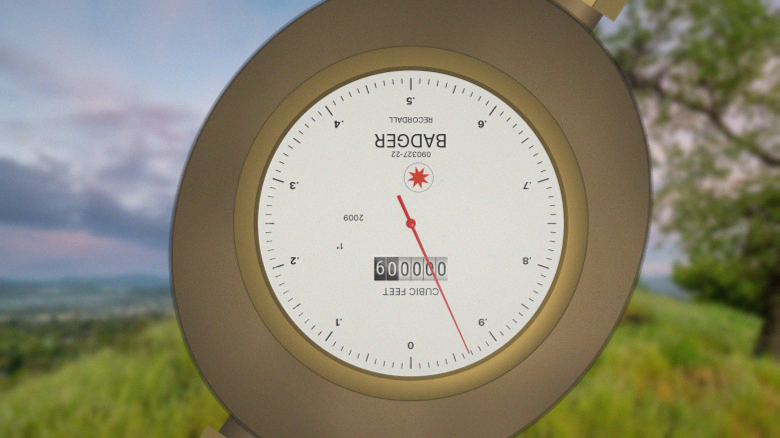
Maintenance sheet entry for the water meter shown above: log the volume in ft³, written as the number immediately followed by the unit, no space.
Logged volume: 8.93ft³
